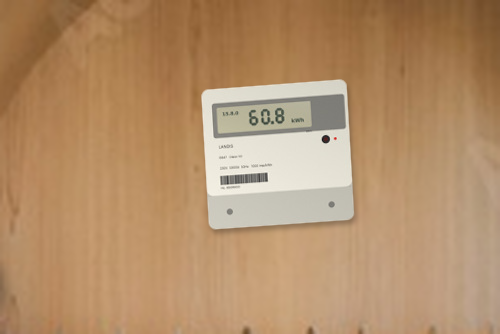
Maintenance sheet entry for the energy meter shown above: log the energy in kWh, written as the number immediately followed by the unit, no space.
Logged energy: 60.8kWh
